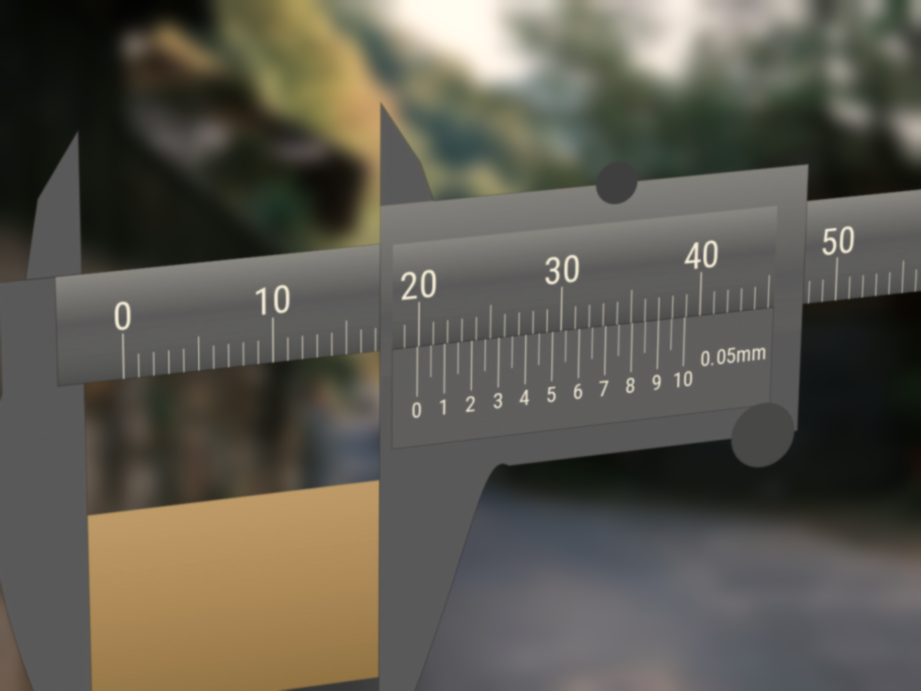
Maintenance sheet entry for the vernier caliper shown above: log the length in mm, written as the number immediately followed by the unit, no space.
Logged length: 19.9mm
